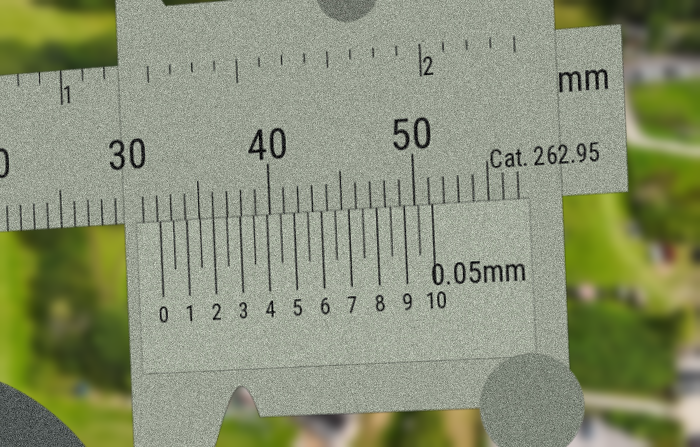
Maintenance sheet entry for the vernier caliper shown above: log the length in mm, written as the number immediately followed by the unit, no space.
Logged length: 32.2mm
